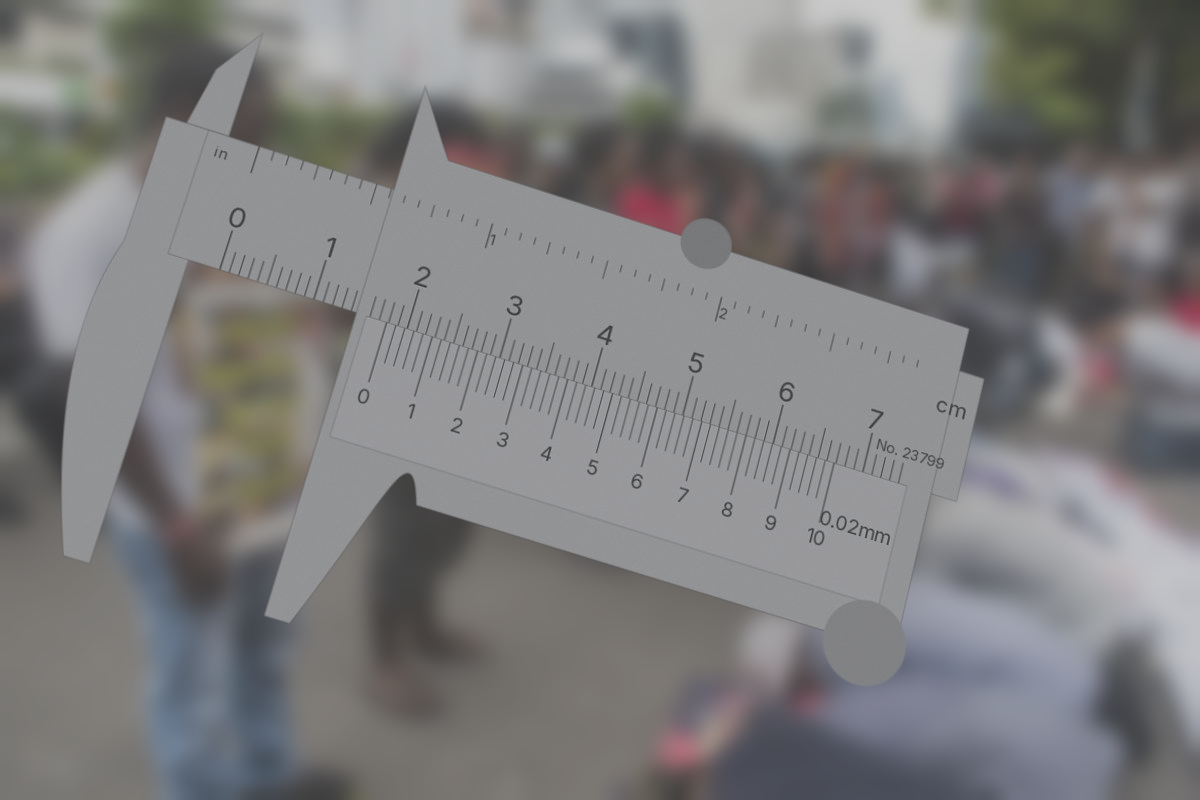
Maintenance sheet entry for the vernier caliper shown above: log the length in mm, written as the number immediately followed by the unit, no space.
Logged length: 17.8mm
